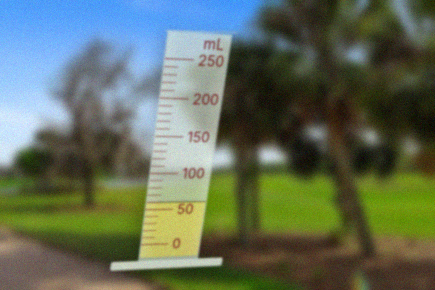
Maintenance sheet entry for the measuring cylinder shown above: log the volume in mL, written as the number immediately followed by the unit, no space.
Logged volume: 60mL
